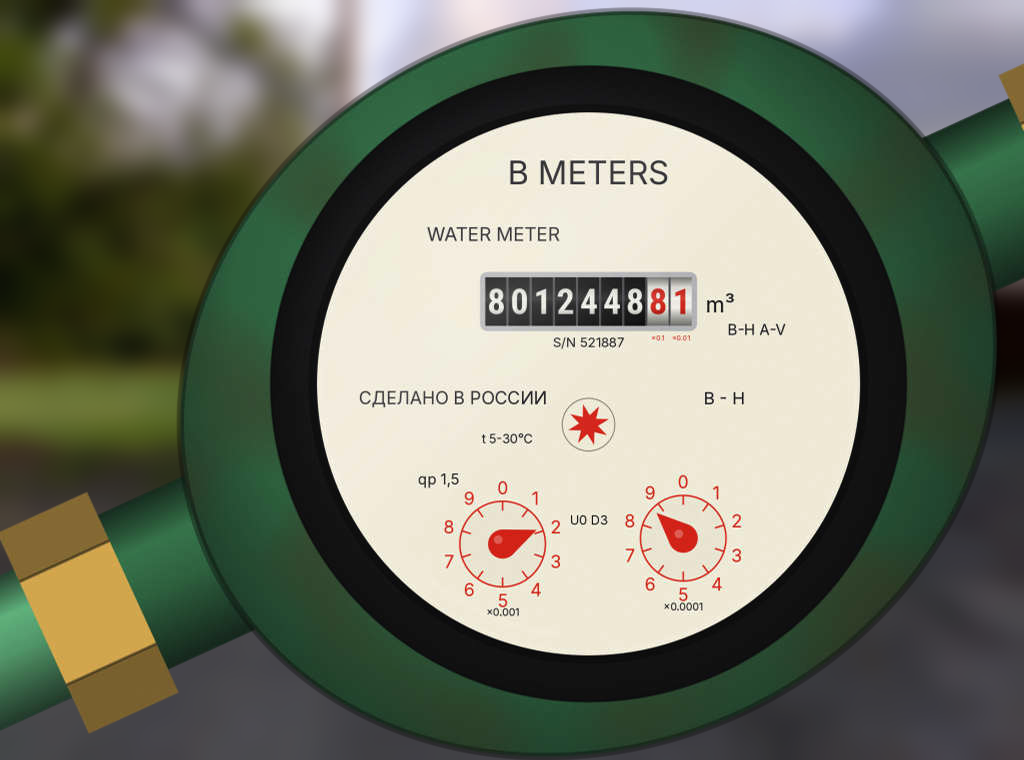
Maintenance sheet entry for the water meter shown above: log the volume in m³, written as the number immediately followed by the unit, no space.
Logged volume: 8012448.8118m³
